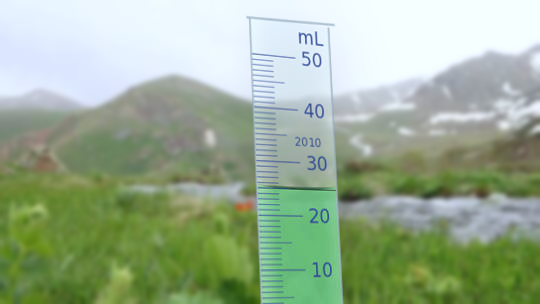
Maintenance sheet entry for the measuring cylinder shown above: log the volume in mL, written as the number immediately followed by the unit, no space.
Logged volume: 25mL
